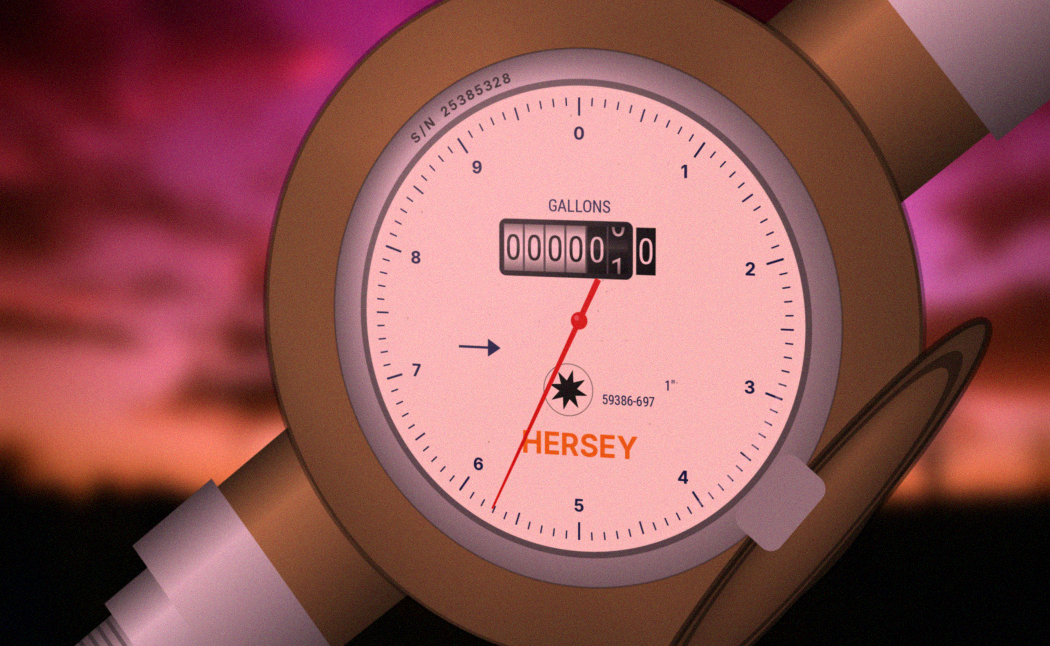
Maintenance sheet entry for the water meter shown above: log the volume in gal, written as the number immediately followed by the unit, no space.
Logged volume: 5.7gal
